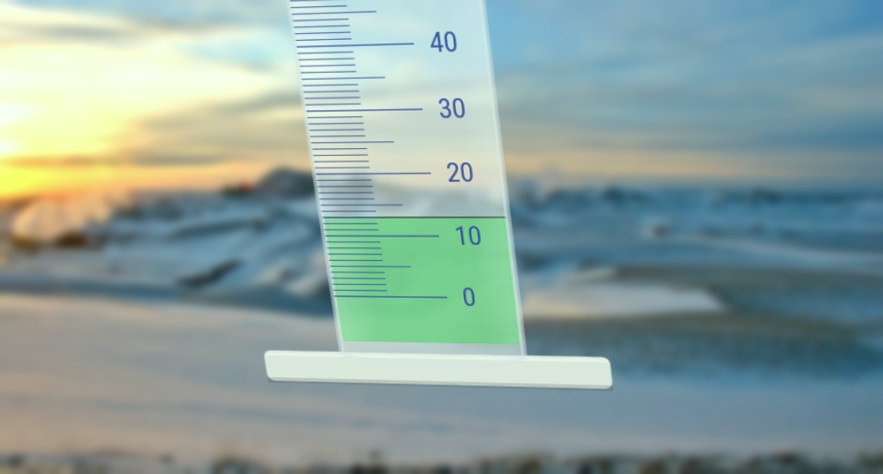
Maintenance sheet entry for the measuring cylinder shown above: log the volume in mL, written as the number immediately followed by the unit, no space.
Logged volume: 13mL
